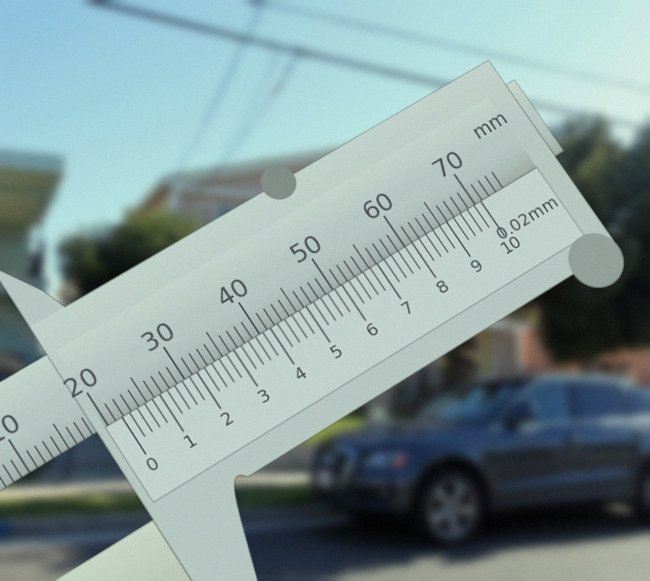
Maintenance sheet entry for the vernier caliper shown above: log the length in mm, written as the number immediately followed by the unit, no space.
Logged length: 21.8mm
